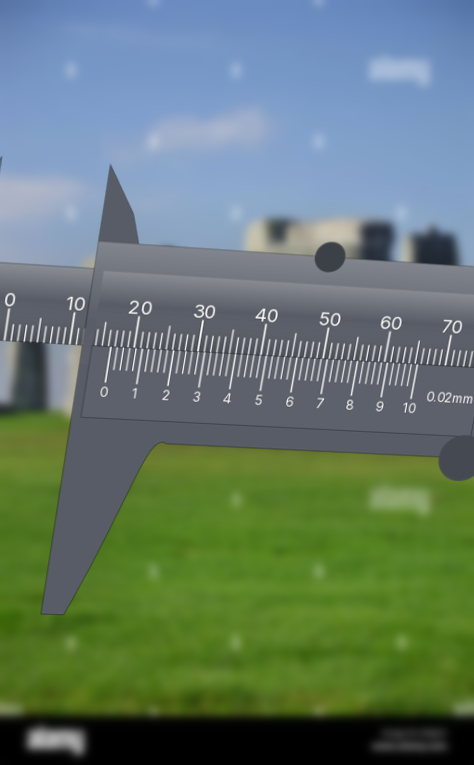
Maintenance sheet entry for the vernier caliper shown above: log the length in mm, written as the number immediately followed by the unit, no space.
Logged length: 16.4mm
